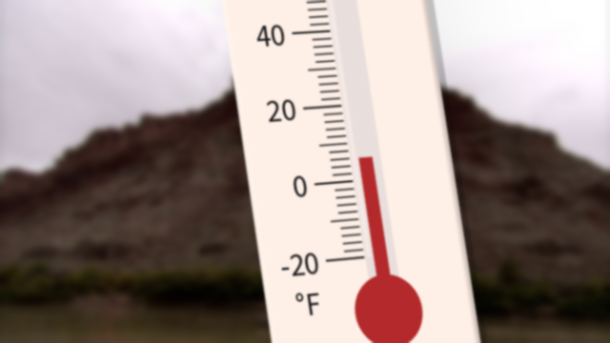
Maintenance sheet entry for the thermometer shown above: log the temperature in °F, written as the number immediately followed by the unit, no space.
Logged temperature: 6°F
